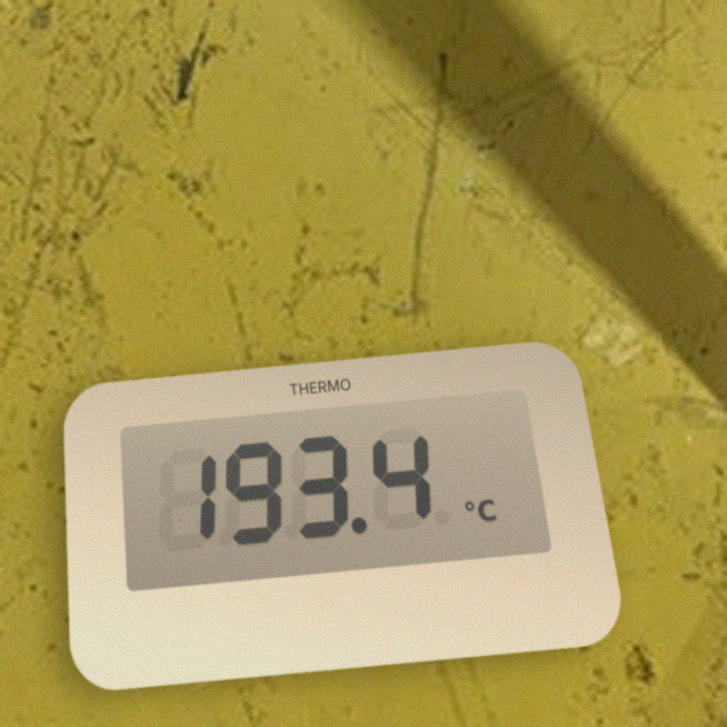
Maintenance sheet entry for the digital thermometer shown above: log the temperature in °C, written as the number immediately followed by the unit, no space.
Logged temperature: 193.4°C
